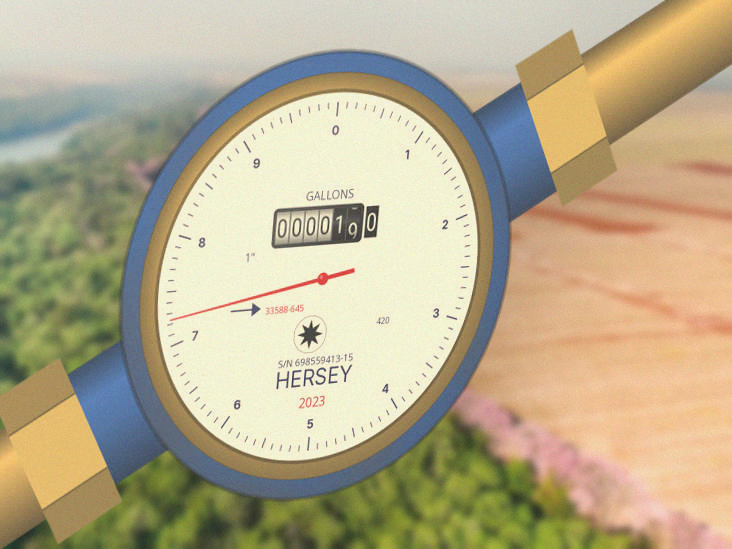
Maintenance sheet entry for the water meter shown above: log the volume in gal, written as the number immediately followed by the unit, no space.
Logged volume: 187.2gal
